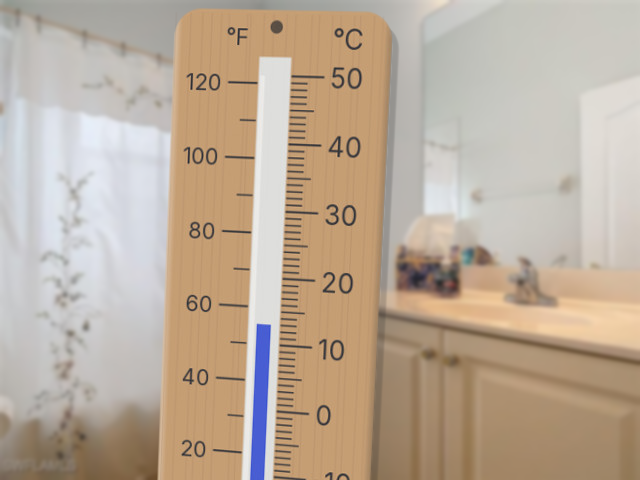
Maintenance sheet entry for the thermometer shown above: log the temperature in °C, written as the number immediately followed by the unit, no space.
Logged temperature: 13°C
